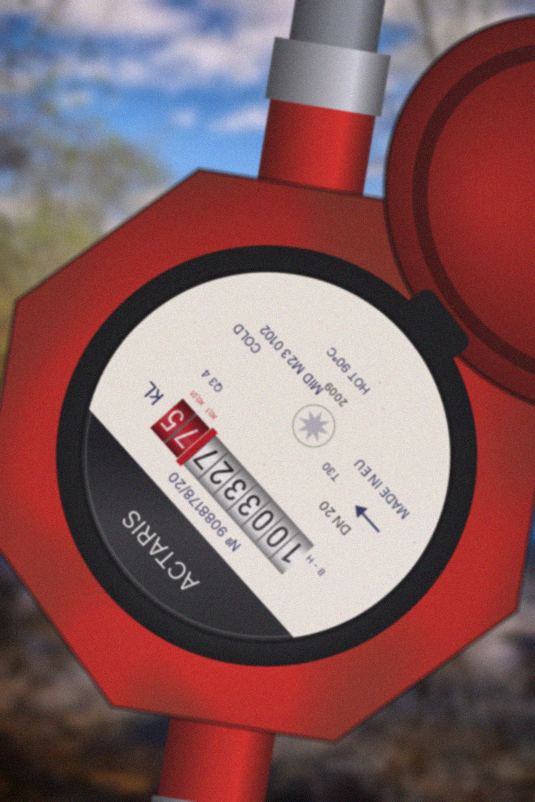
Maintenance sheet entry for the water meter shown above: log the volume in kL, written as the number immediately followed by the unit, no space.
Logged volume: 1003327.75kL
